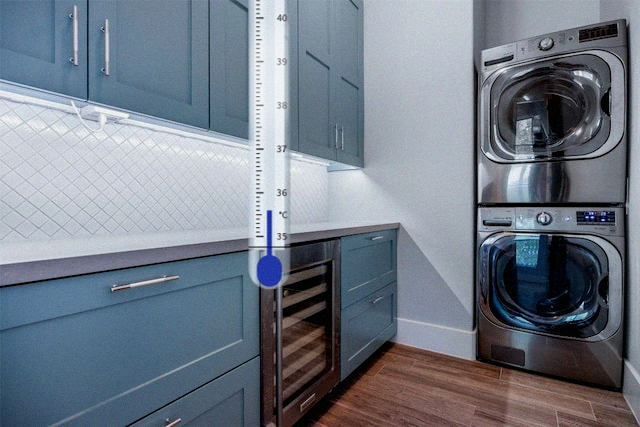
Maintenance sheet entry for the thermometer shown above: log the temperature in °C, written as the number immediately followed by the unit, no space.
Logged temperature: 35.6°C
